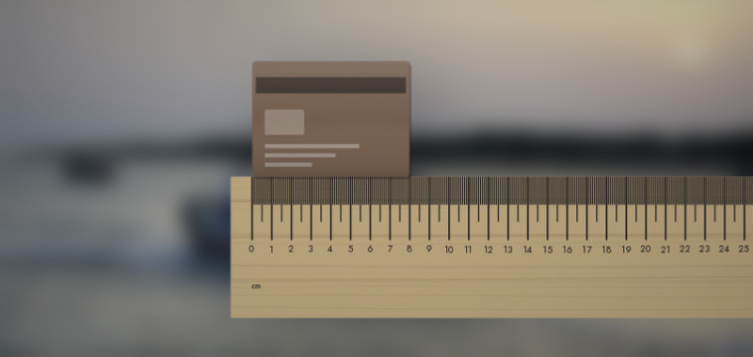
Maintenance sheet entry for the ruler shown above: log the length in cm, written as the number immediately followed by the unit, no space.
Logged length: 8cm
